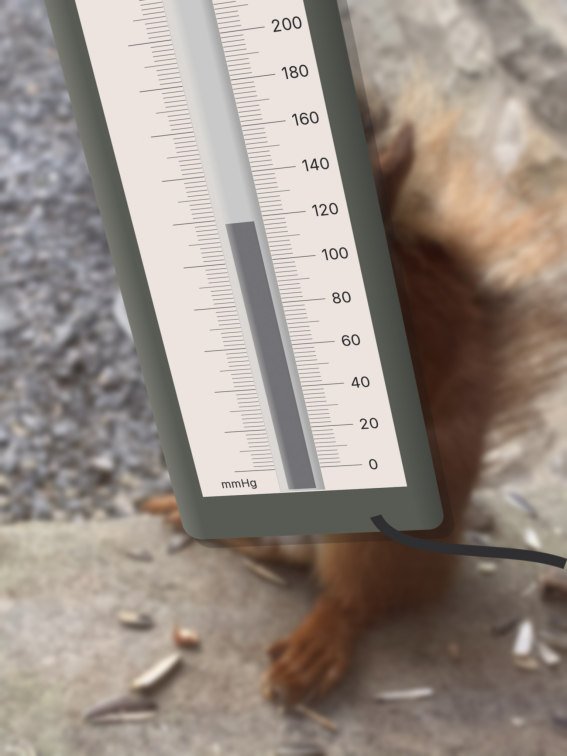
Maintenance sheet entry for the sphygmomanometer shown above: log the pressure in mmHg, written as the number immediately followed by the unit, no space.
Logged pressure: 118mmHg
